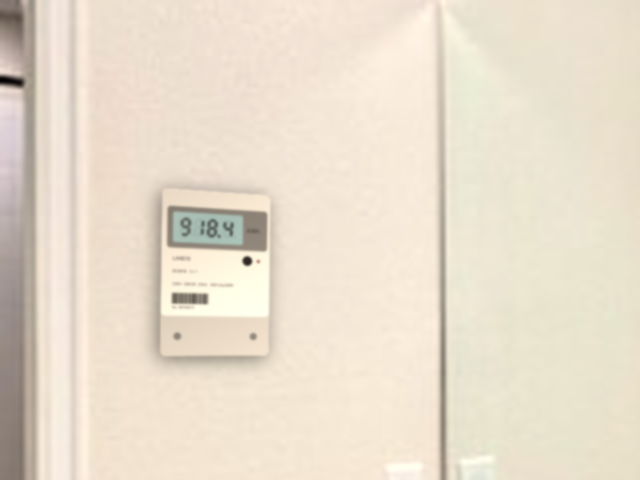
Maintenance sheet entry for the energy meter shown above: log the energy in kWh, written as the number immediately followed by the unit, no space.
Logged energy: 918.4kWh
